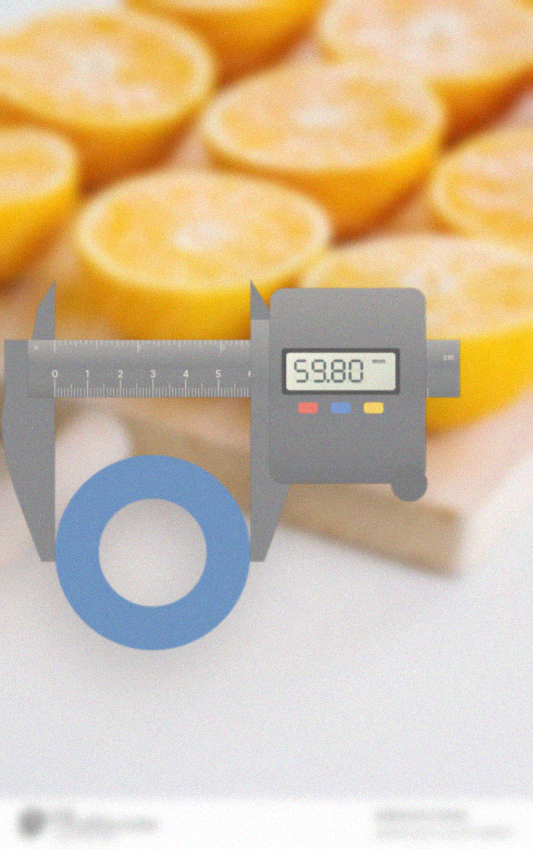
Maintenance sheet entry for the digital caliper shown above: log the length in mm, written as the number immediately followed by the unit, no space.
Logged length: 59.80mm
